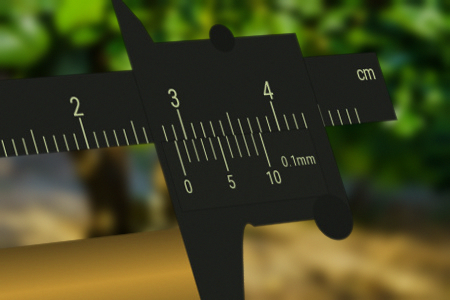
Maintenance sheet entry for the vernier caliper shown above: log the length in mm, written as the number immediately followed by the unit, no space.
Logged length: 28.8mm
